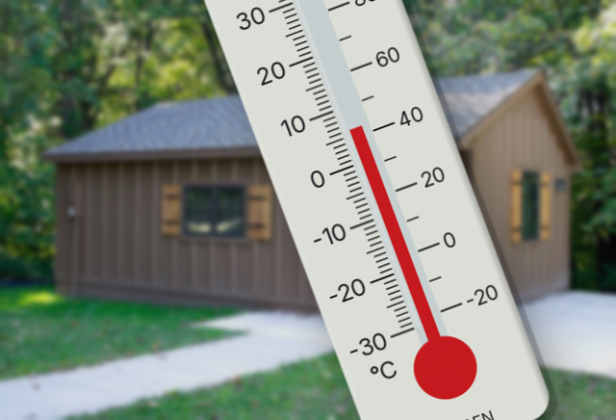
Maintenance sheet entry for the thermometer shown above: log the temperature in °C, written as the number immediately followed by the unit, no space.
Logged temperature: 6°C
